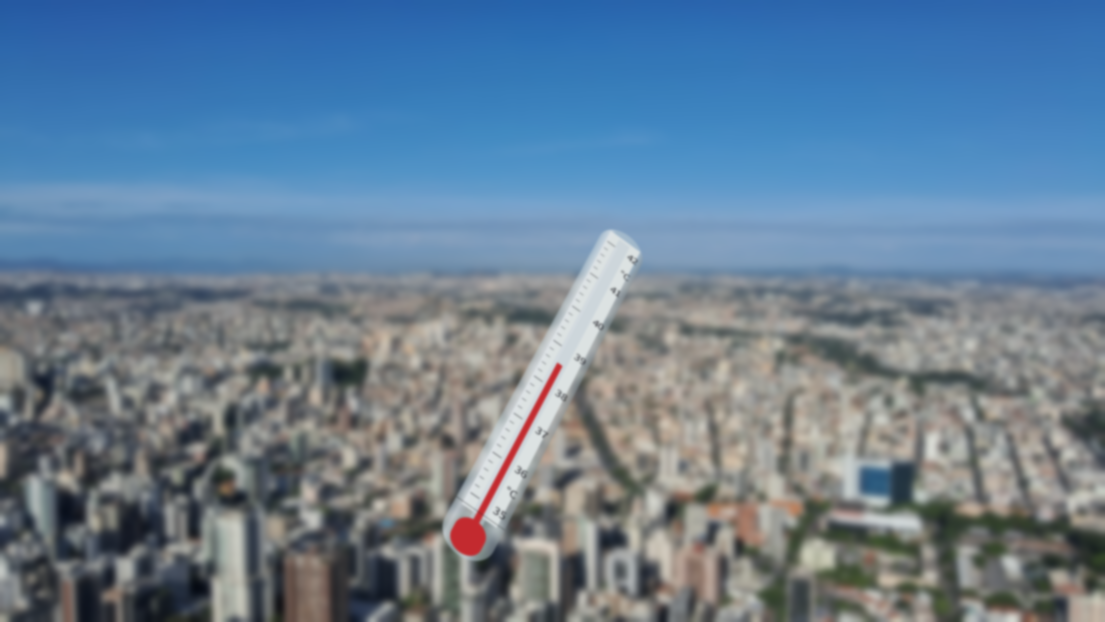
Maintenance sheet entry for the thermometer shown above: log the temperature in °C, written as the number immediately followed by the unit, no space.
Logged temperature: 38.6°C
